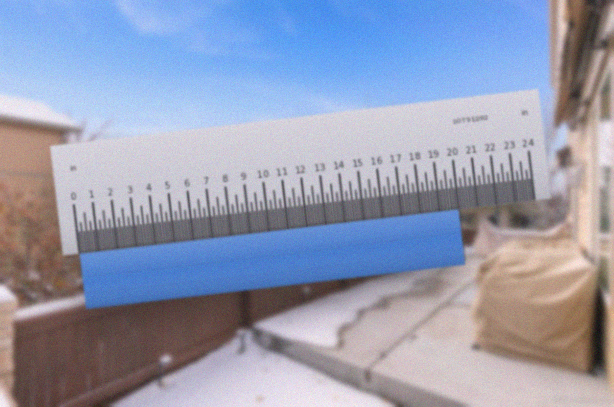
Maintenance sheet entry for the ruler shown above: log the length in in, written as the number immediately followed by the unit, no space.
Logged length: 20in
